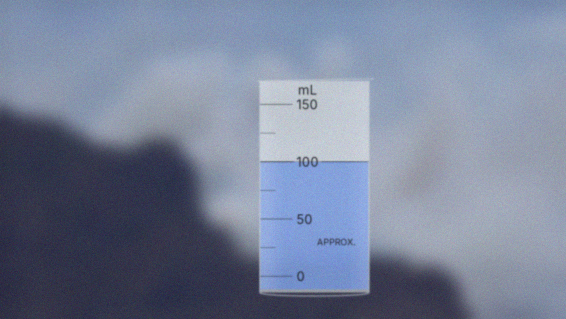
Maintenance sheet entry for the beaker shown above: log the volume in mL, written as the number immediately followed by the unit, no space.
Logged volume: 100mL
